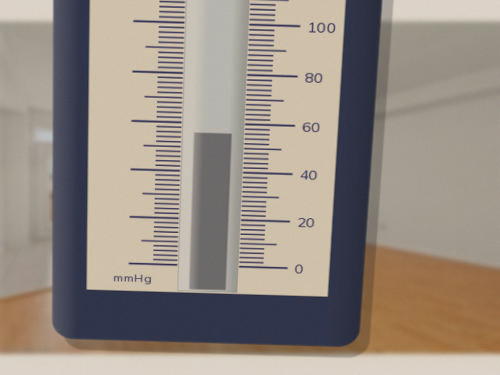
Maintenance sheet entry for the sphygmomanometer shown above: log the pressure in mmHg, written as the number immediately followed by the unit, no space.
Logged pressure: 56mmHg
